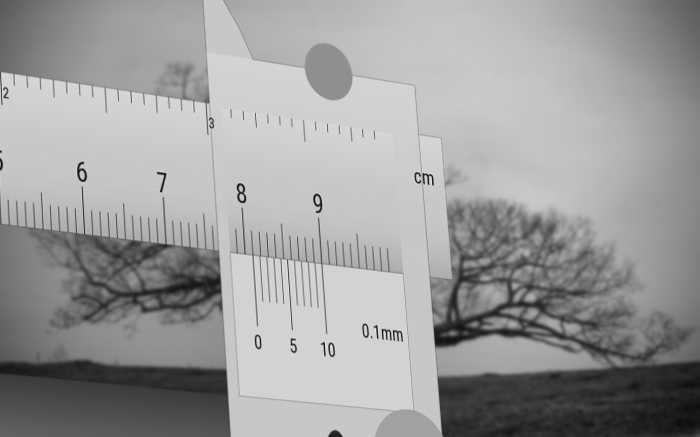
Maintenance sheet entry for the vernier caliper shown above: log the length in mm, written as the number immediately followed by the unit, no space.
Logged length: 81.0mm
